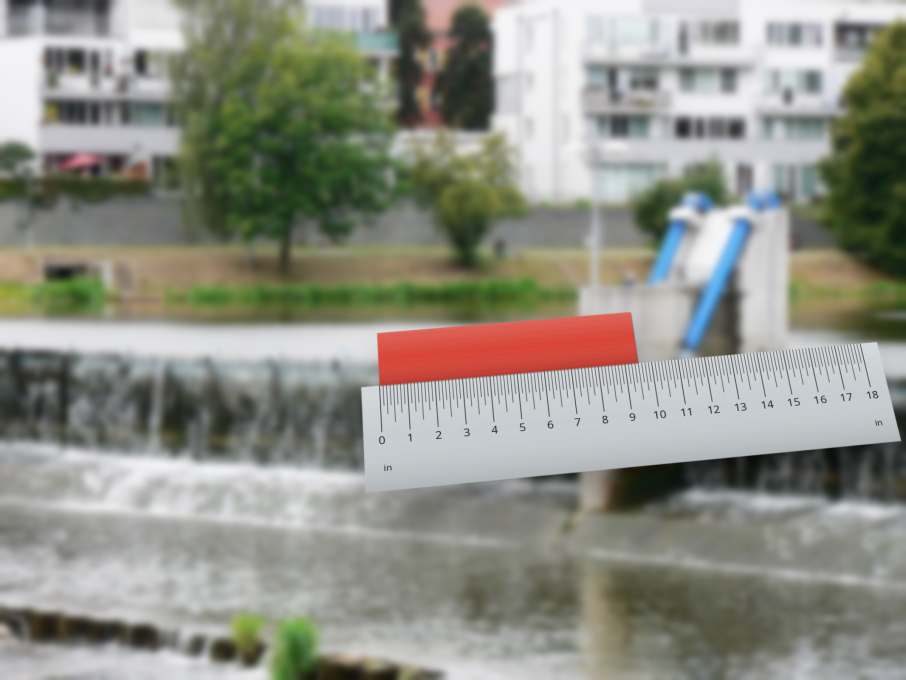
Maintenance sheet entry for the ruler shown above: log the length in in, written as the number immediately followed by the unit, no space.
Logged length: 9.5in
